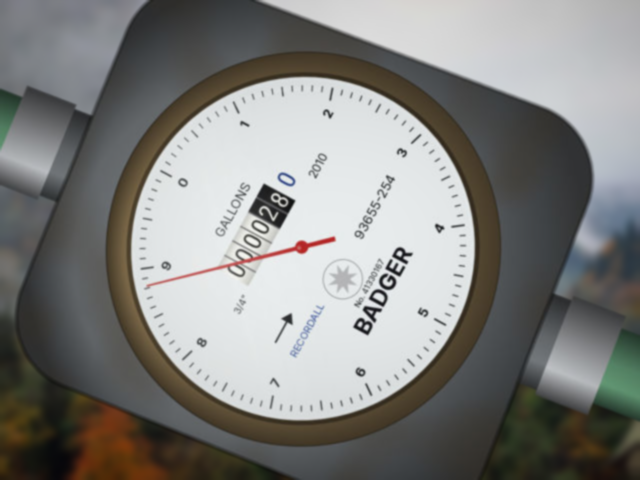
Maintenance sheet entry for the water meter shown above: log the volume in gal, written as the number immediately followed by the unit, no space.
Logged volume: 278.8gal
